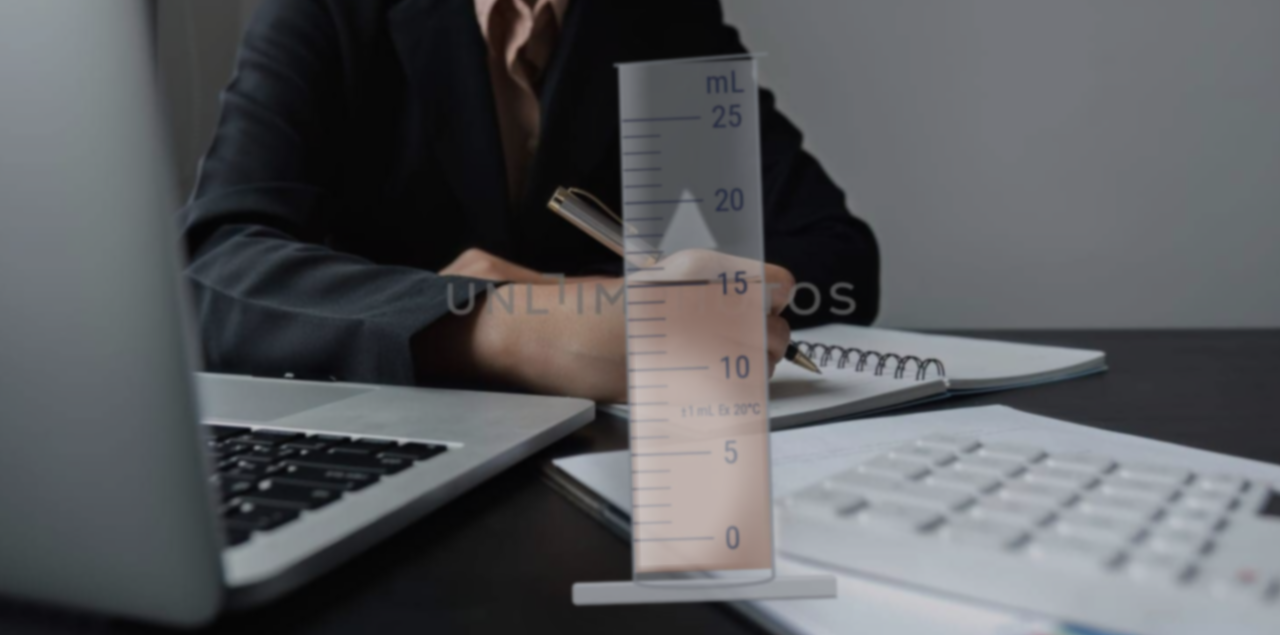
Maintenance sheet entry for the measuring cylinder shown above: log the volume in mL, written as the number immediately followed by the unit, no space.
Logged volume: 15mL
